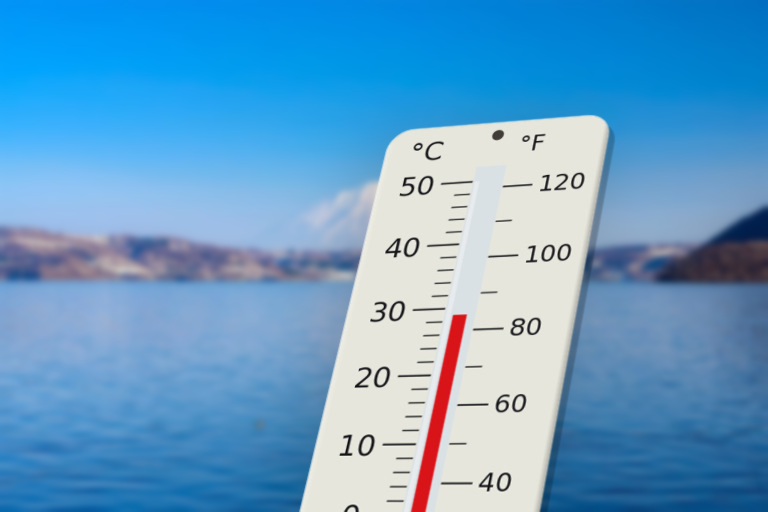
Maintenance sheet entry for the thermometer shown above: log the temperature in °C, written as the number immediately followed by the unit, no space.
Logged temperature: 29°C
